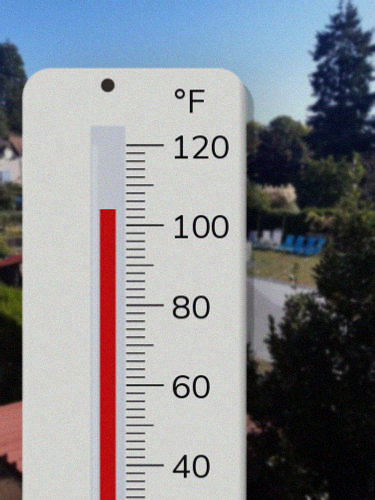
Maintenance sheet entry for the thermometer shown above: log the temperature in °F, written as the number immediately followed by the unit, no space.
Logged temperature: 104°F
